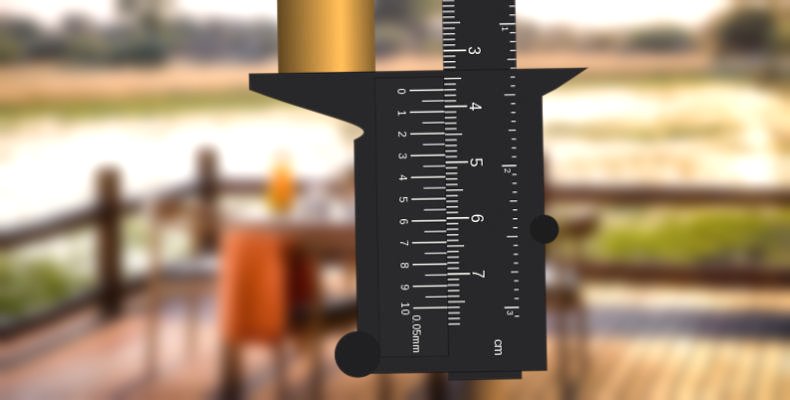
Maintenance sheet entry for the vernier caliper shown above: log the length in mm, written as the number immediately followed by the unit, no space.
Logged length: 37.0mm
